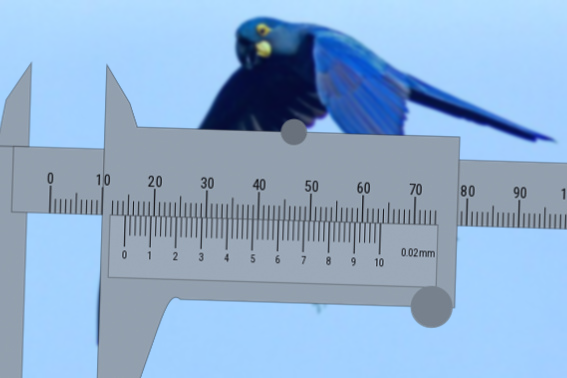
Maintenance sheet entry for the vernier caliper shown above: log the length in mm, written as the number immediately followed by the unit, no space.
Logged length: 14.5mm
